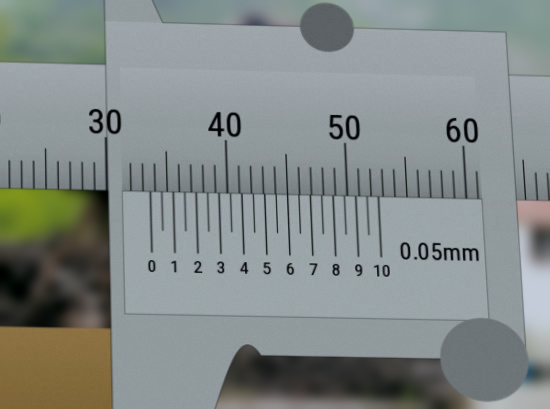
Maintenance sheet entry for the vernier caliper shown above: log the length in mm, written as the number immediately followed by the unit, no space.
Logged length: 33.6mm
